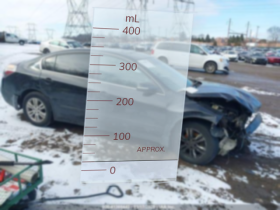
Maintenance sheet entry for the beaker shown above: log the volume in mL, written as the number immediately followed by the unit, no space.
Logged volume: 25mL
